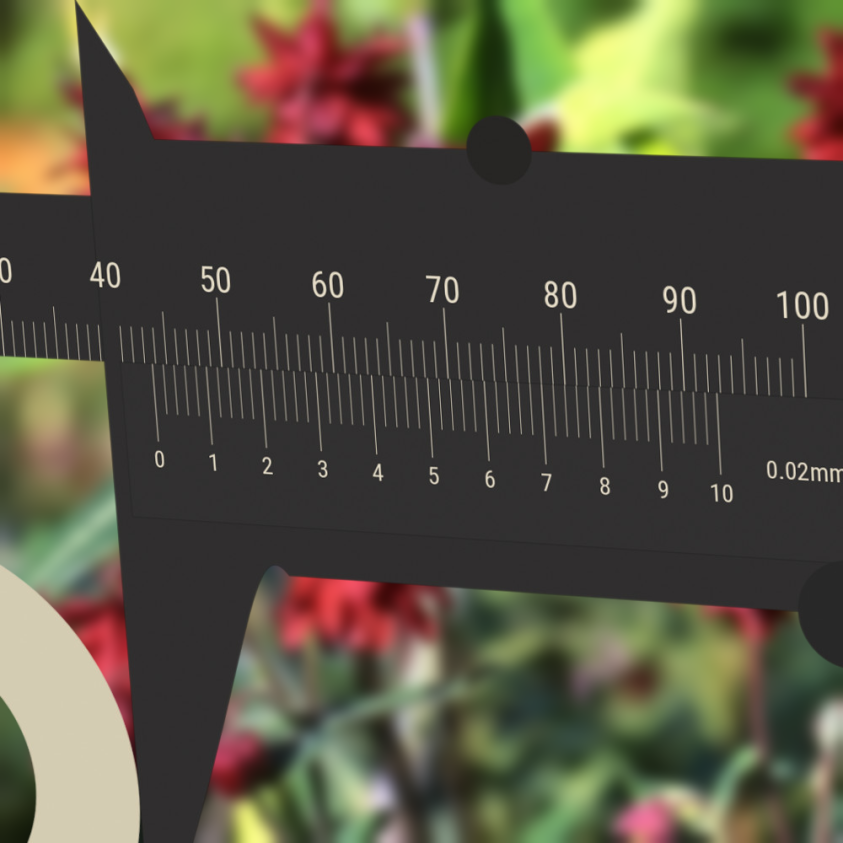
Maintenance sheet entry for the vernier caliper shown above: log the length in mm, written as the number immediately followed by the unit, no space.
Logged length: 43.7mm
